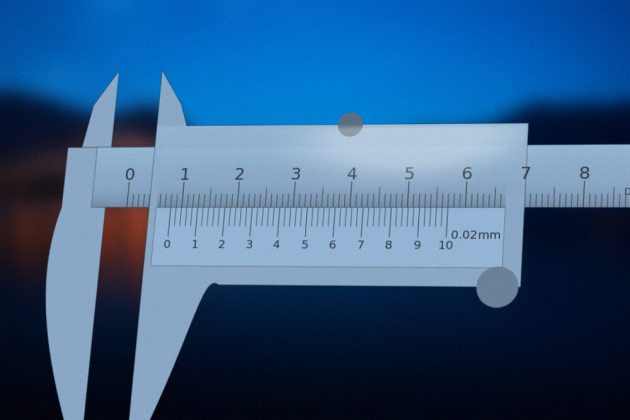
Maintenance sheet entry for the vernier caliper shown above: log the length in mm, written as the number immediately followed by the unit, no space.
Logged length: 8.0mm
